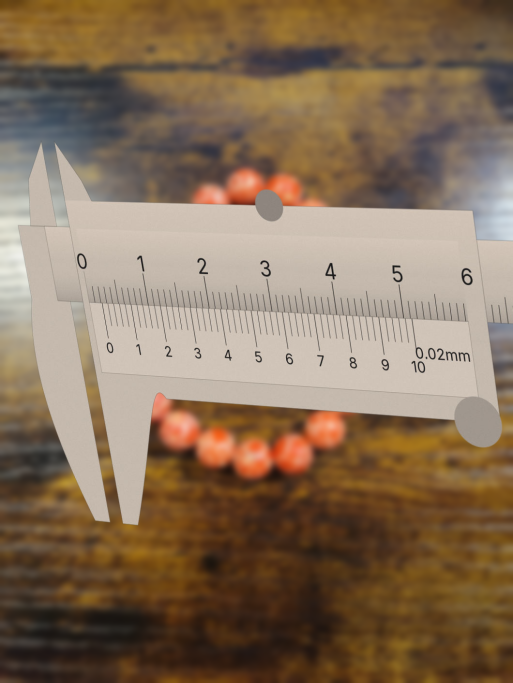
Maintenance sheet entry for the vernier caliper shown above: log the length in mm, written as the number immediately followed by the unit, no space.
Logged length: 2.2mm
